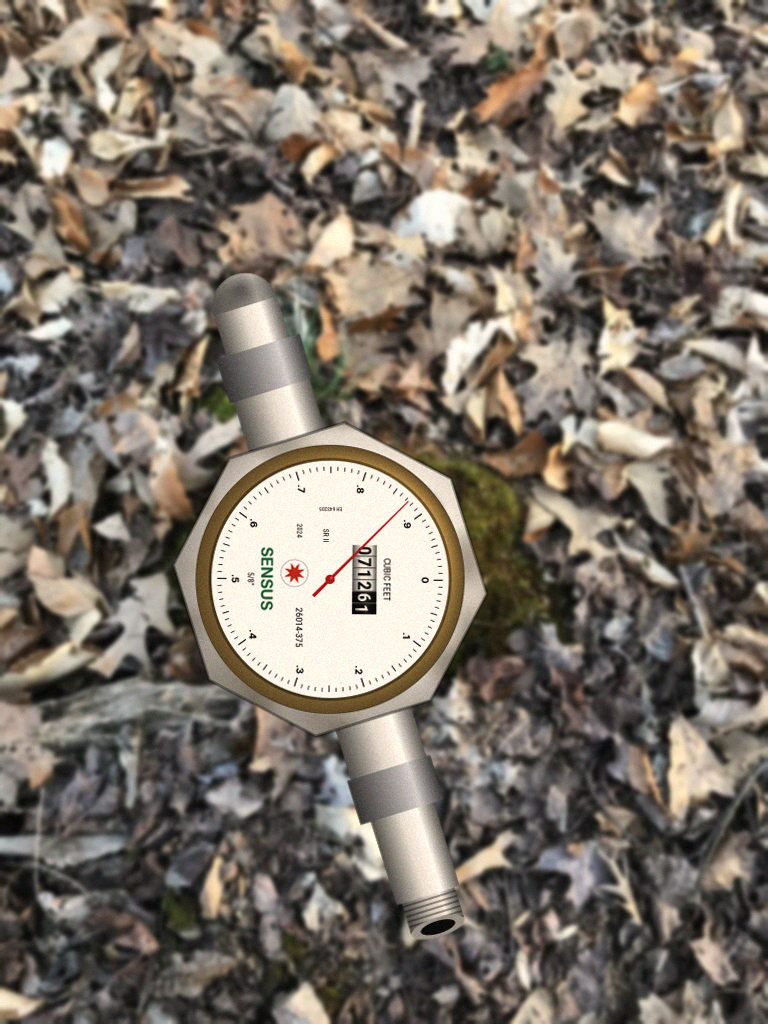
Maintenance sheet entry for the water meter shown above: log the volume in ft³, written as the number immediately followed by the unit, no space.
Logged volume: 71260.87ft³
